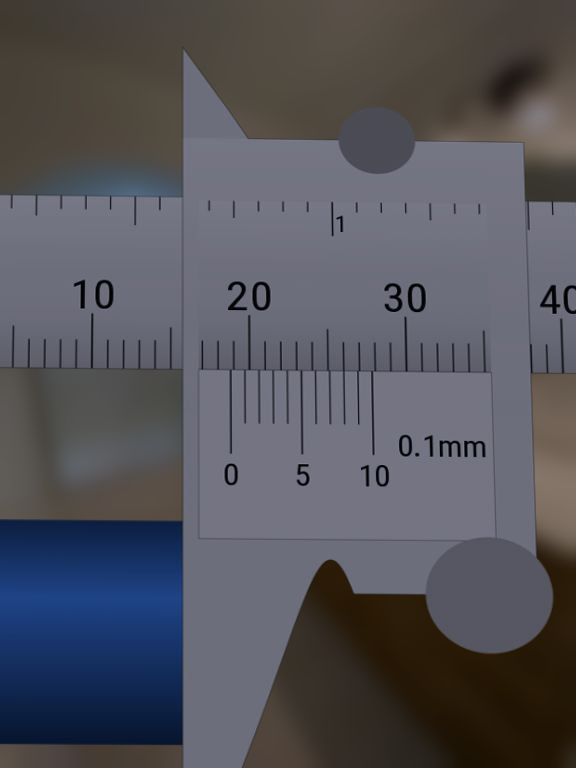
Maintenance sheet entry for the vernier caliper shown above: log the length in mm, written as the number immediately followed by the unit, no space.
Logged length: 18.8mm
